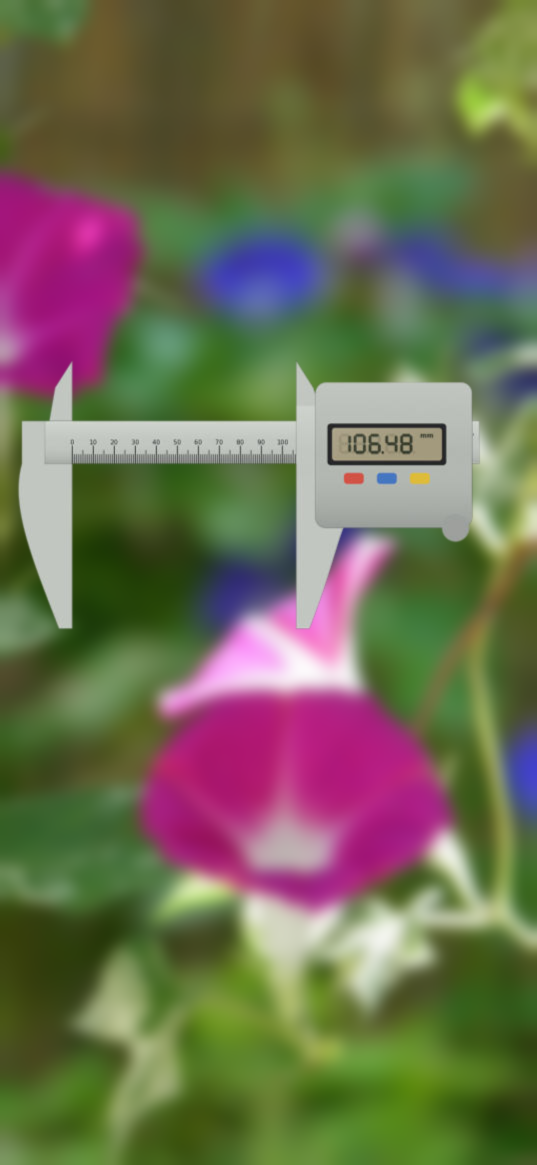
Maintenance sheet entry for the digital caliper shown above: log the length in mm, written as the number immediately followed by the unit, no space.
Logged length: 106.48mm
